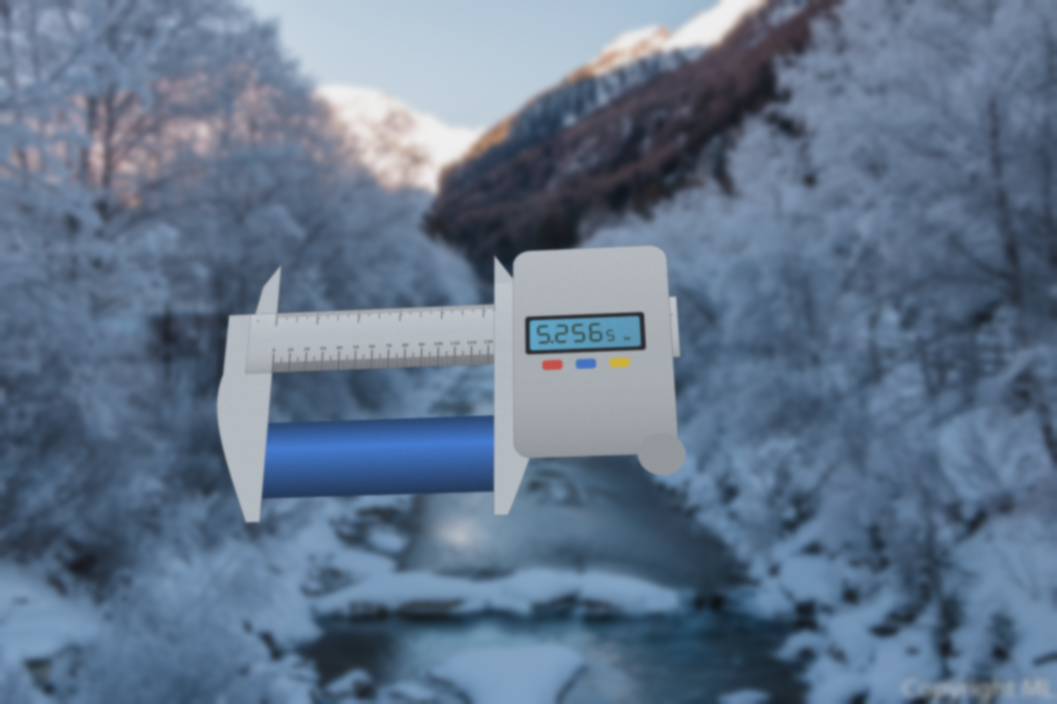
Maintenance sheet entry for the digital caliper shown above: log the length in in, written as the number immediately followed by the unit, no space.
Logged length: 5.2565in
